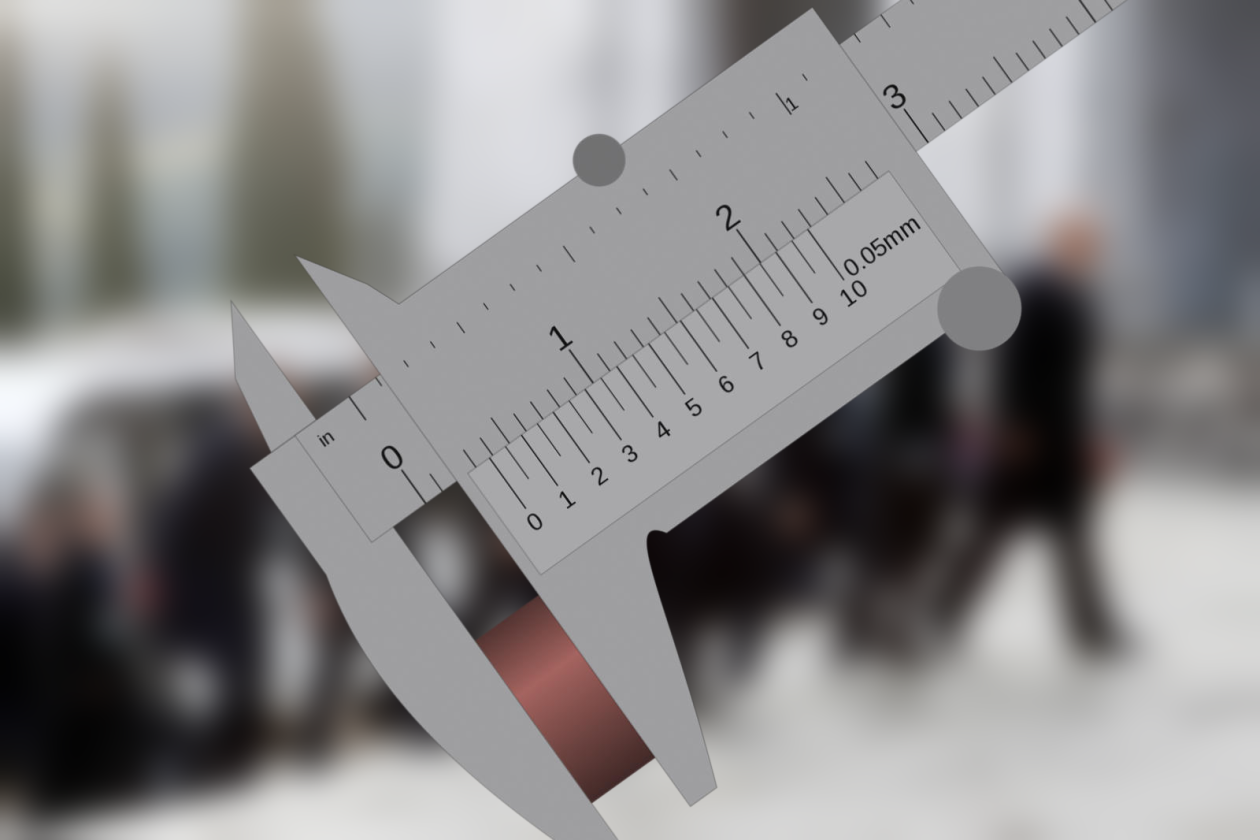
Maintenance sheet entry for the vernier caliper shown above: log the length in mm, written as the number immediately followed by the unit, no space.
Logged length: 3.8mm
